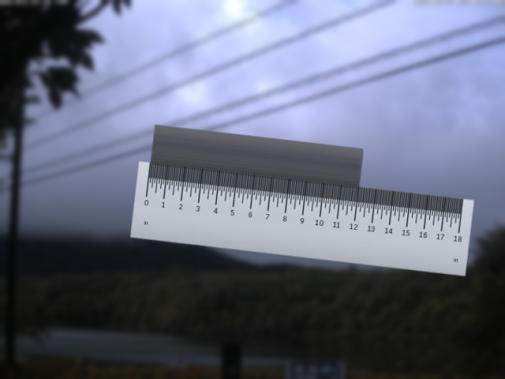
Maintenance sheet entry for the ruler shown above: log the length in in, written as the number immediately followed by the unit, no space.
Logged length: 12in
